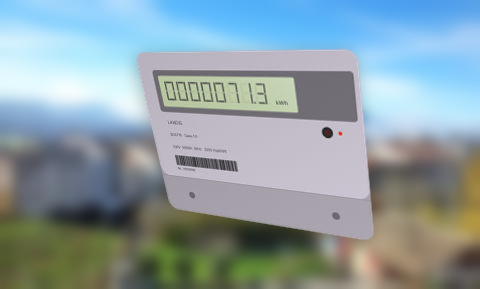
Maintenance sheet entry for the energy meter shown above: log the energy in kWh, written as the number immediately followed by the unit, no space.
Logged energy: 71.3kWh
